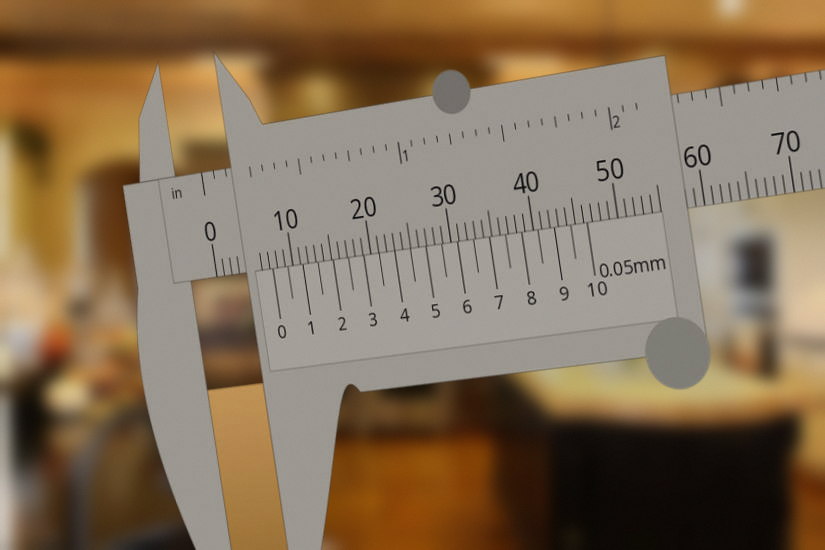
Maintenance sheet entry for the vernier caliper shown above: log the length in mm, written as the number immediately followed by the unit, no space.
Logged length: 7.4mm
